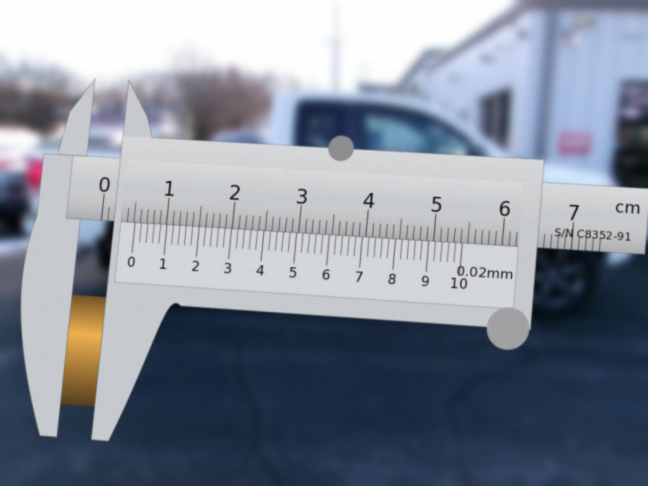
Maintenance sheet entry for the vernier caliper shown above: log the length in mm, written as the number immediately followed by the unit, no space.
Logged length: 5.2mm
